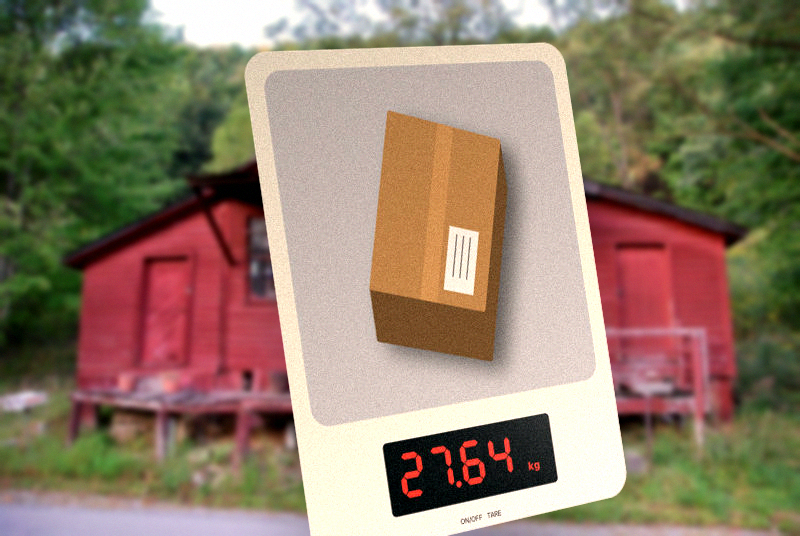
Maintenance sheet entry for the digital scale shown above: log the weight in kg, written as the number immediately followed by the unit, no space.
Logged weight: 27.64kg
